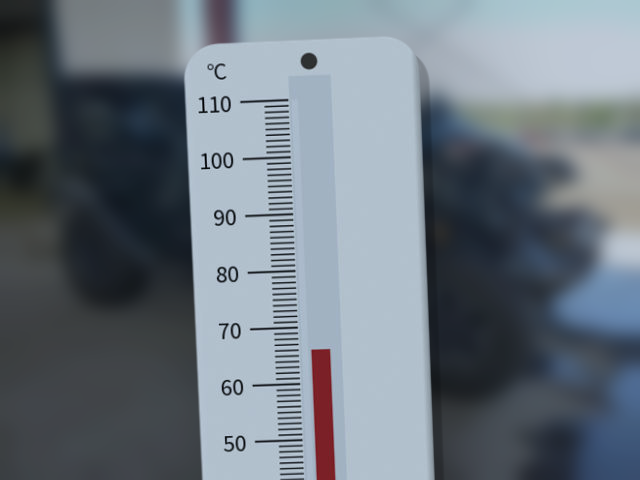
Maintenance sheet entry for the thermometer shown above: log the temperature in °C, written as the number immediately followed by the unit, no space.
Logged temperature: 66°C
